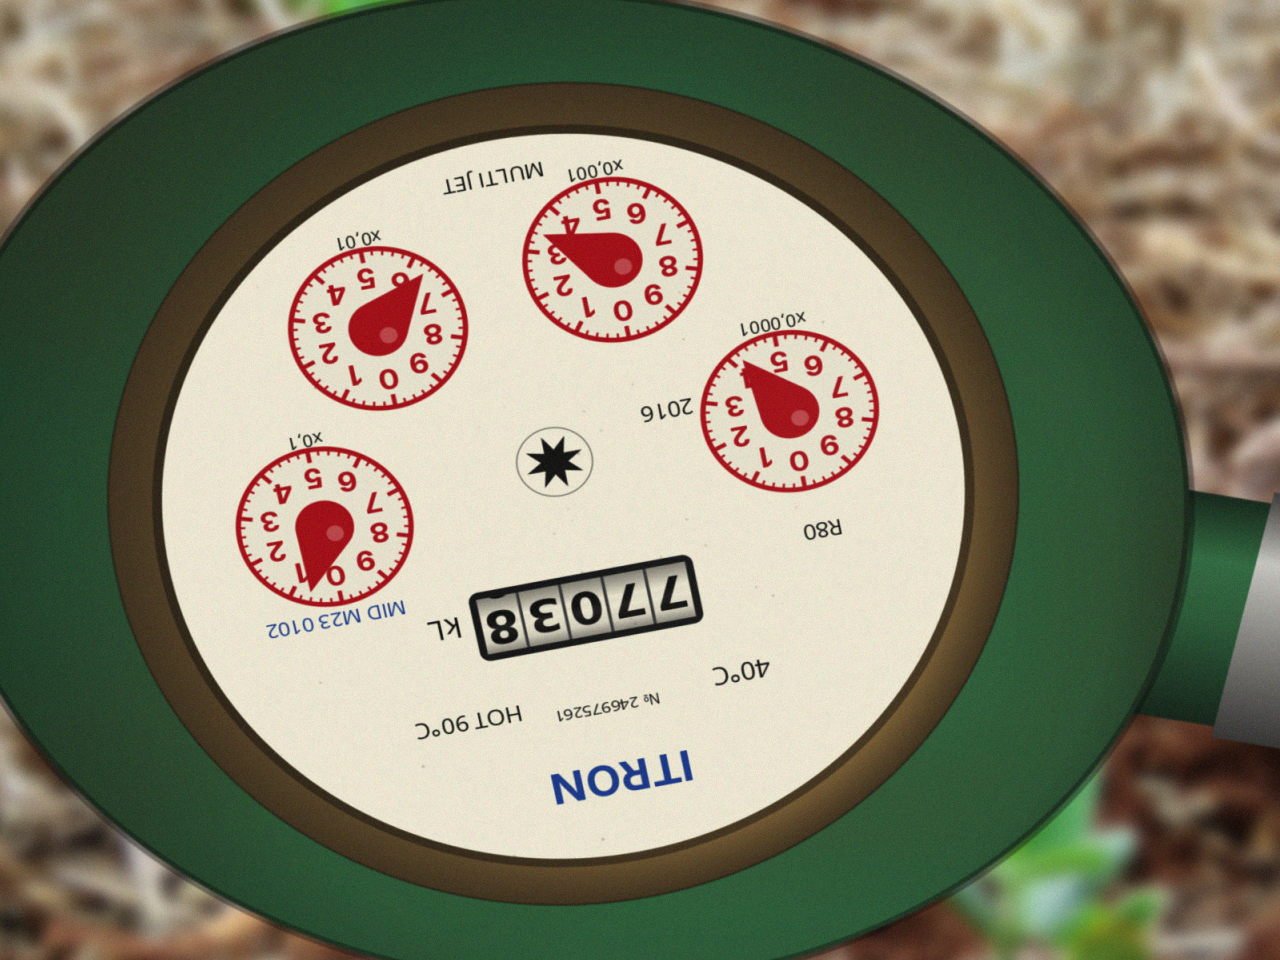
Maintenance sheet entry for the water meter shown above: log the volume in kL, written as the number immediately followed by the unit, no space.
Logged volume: 77038.0634kL
